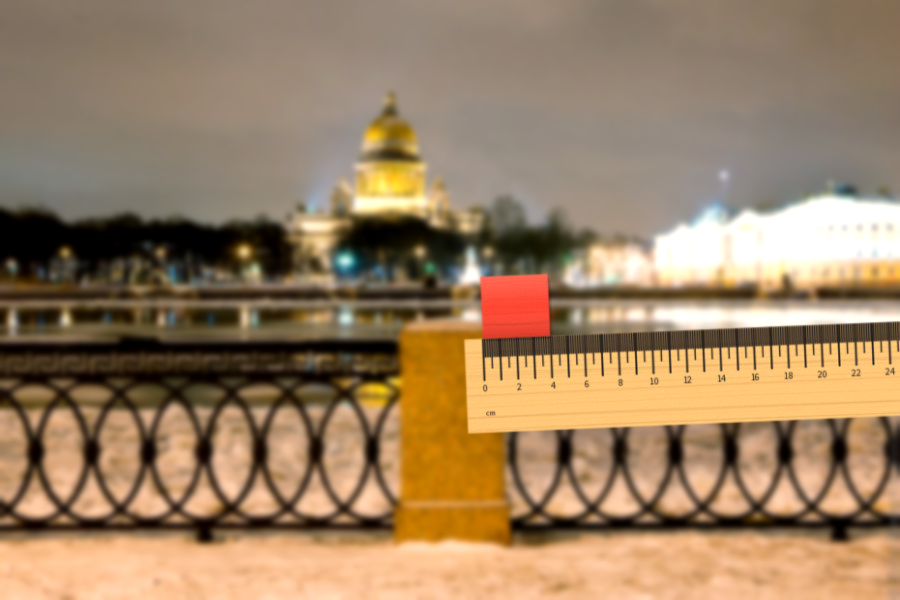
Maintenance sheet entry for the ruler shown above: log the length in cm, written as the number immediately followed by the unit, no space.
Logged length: 4cm
